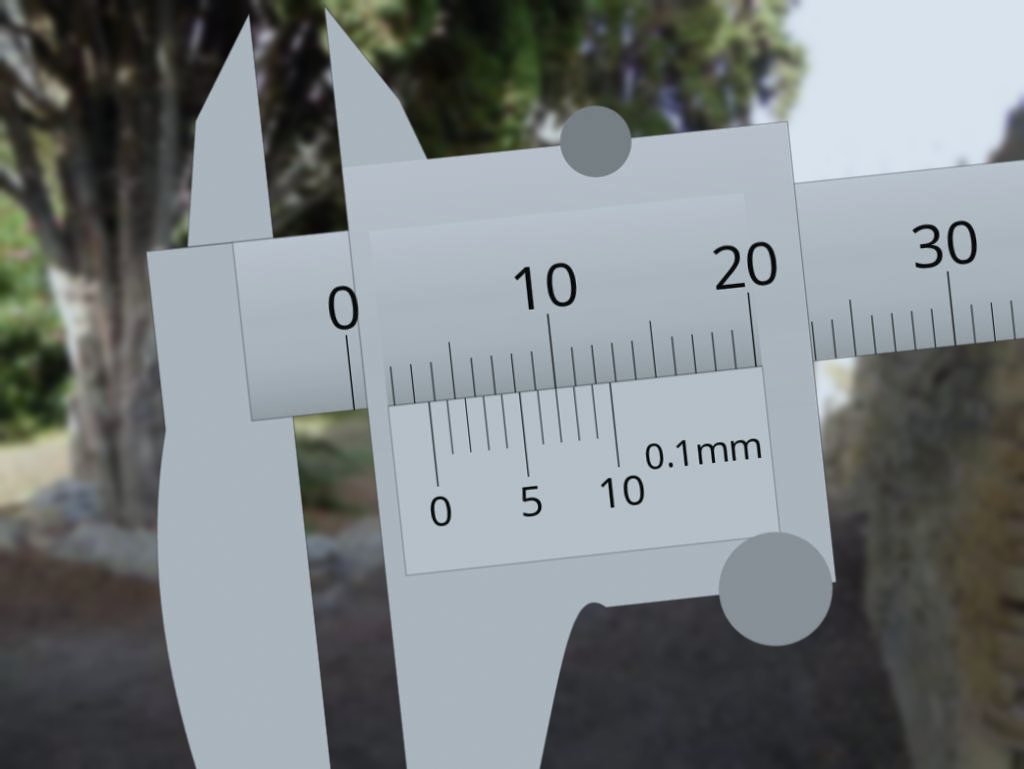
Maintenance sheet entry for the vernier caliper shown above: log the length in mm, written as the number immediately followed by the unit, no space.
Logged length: 3.7mm
